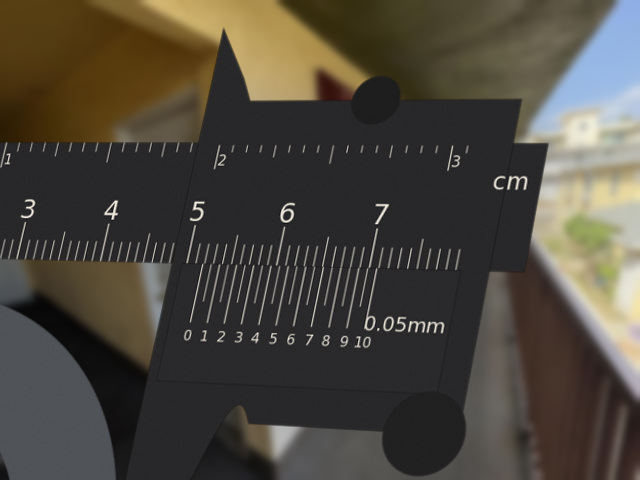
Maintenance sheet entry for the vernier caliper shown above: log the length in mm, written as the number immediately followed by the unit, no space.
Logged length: 51.8mm
